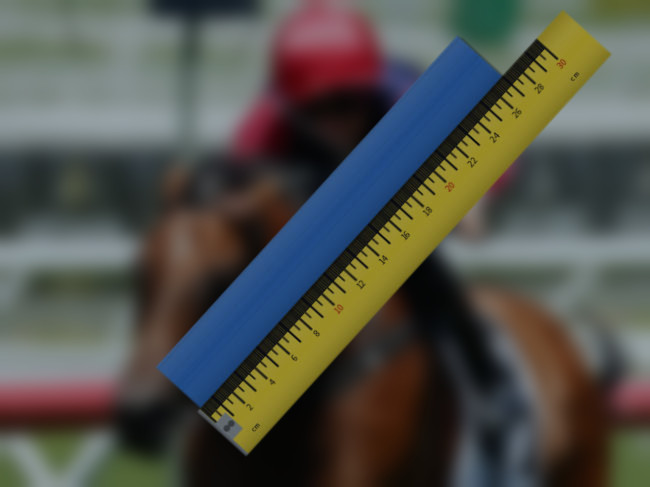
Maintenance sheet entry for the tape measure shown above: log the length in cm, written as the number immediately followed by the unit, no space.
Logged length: 27cm
